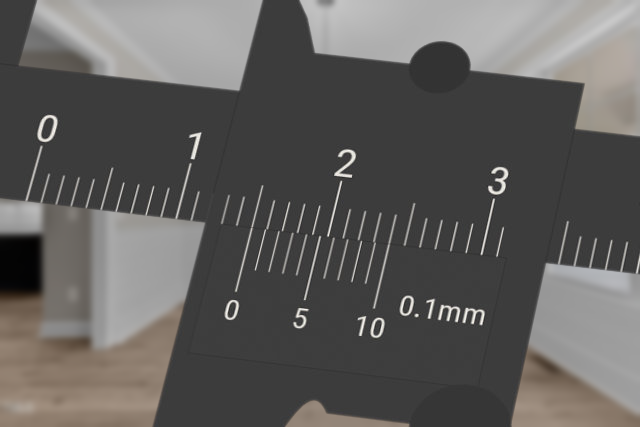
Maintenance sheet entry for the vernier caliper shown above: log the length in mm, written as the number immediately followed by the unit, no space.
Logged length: 15.0mm
